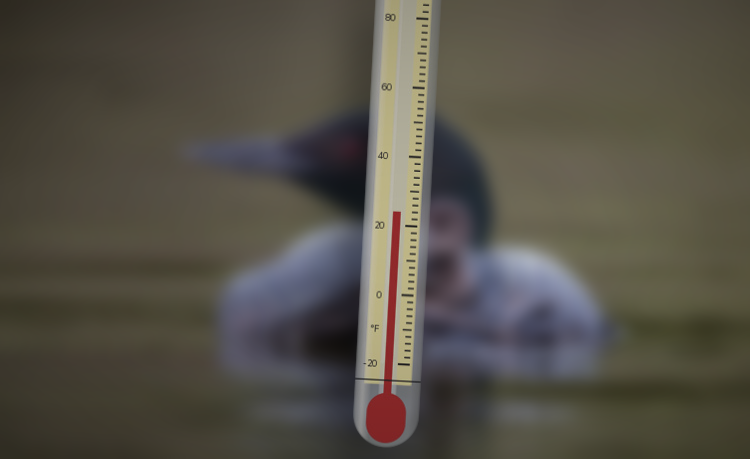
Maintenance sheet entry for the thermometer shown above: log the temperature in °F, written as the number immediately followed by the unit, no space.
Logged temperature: 24°F
